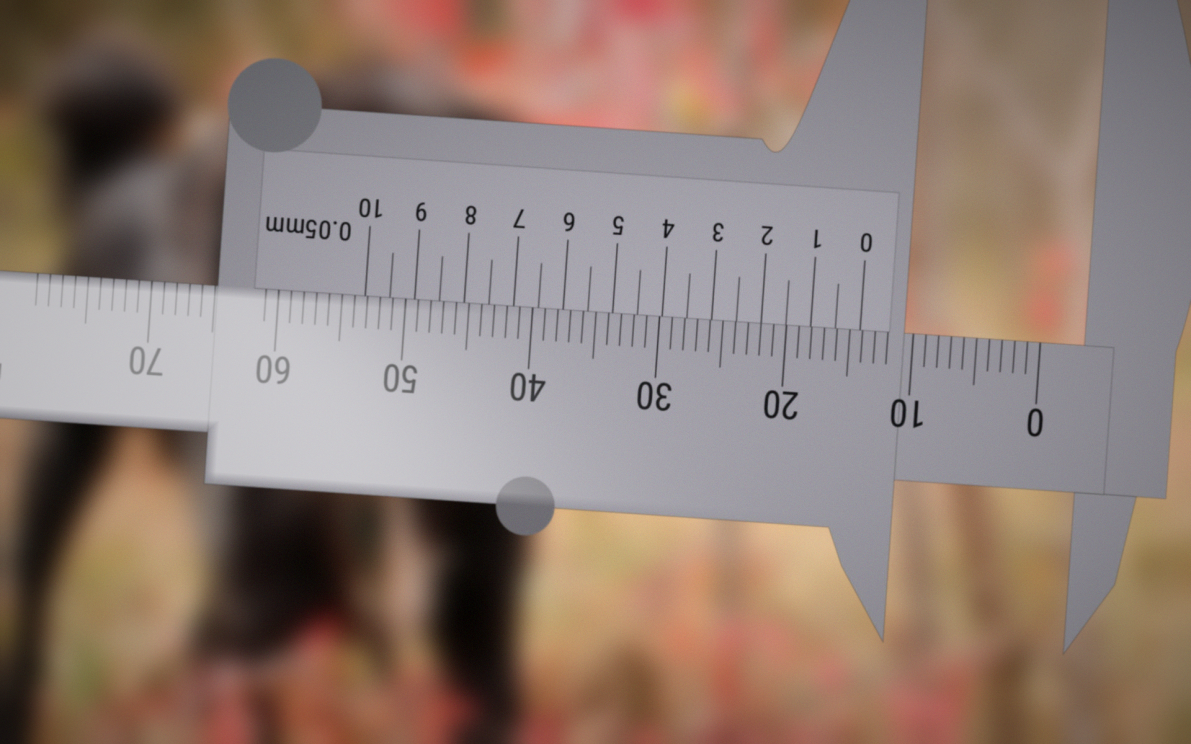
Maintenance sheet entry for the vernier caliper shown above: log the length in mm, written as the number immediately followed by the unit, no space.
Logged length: 14.2mm
